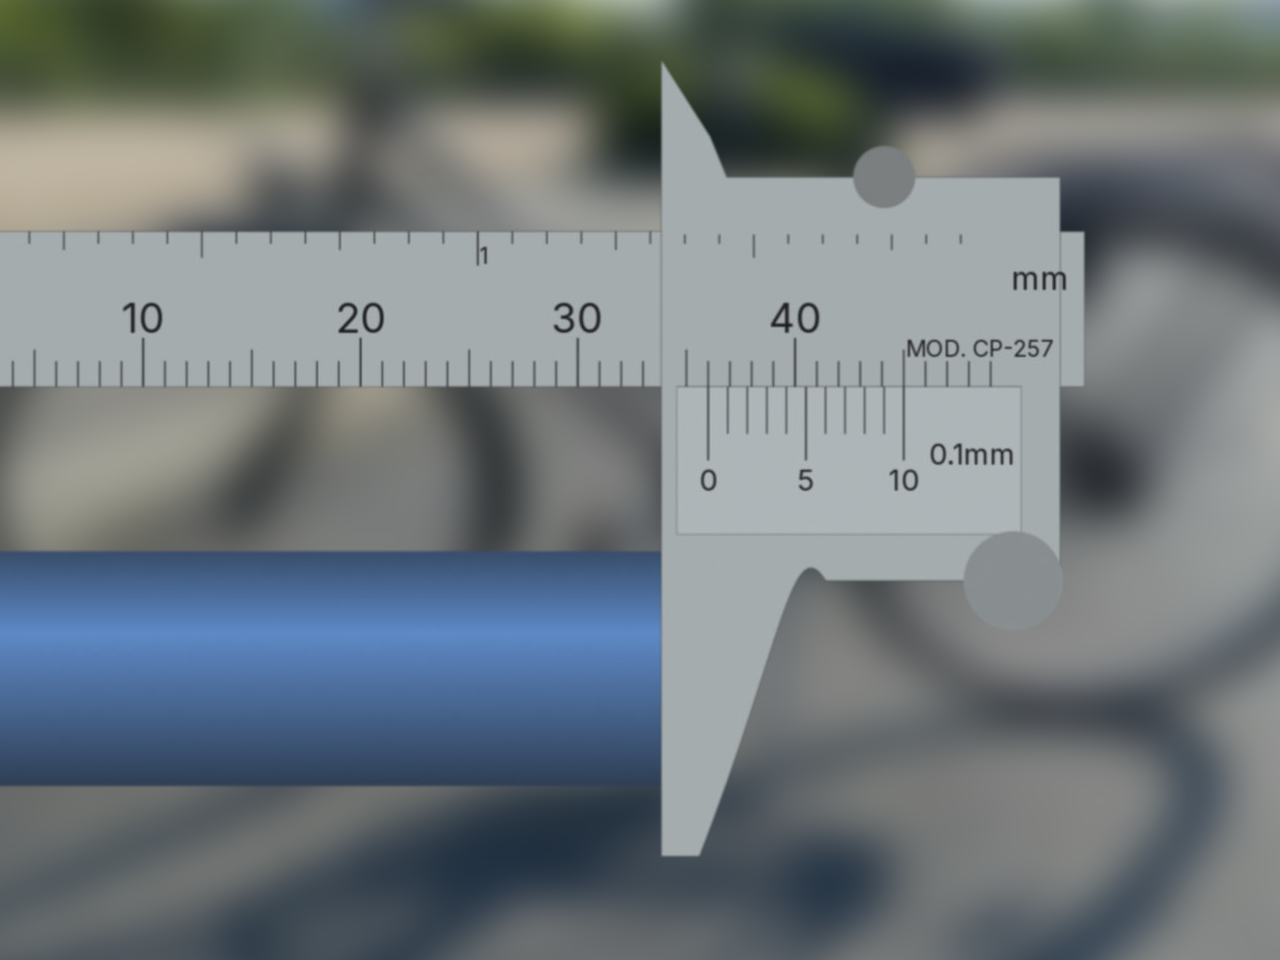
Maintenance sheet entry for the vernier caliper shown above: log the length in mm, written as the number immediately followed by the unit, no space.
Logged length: 36.0mm
